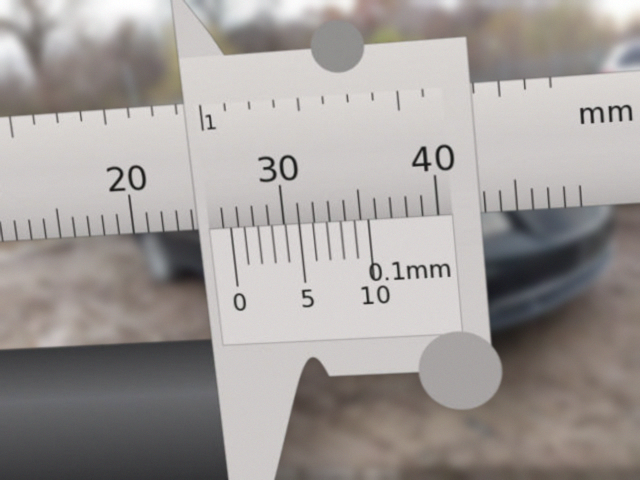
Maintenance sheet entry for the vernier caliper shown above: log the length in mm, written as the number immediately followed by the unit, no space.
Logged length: 26.5mm
